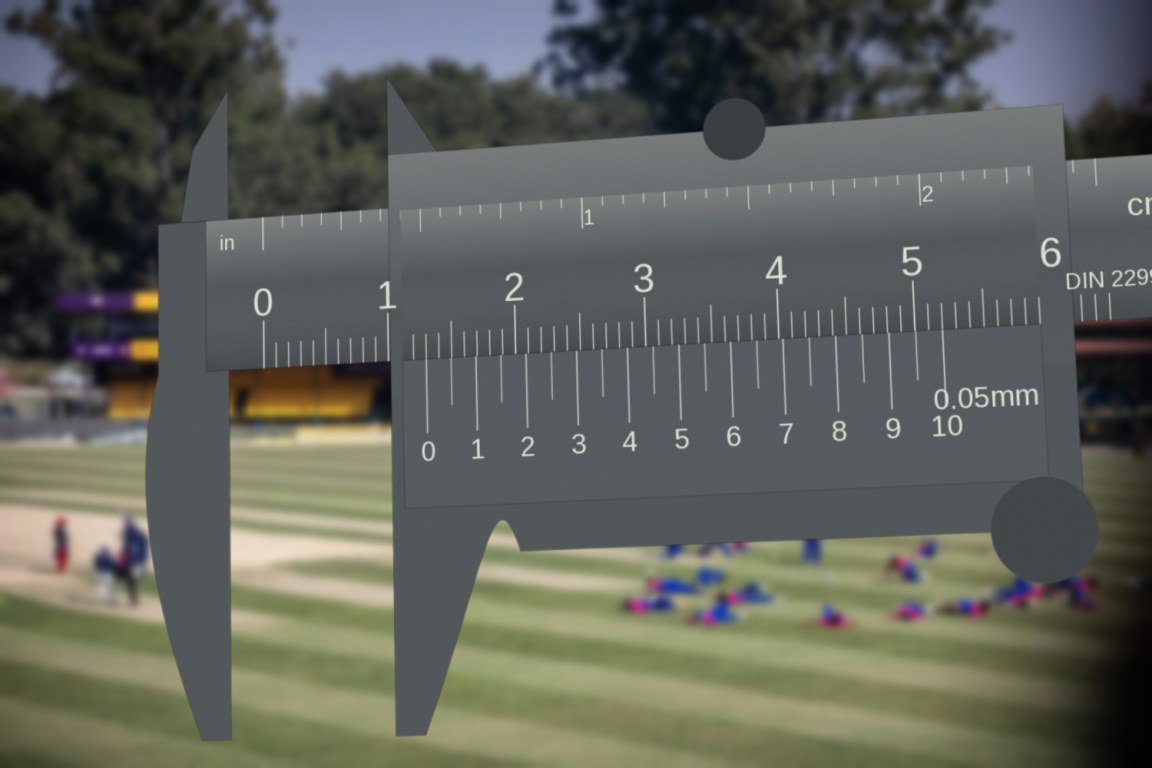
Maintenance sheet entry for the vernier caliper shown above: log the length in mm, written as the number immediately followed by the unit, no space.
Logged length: 13.0mm
